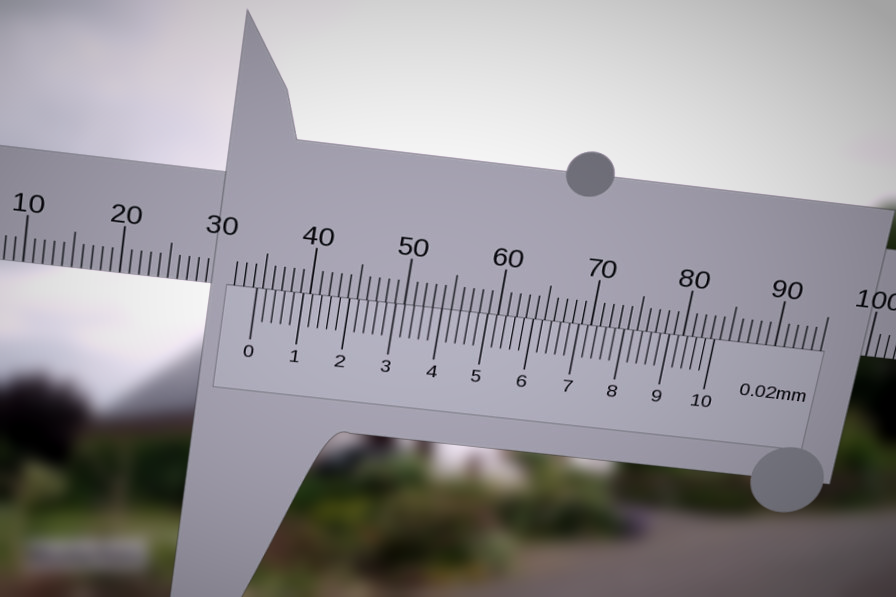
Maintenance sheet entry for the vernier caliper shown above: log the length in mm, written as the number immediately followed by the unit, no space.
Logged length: 34.4mm
